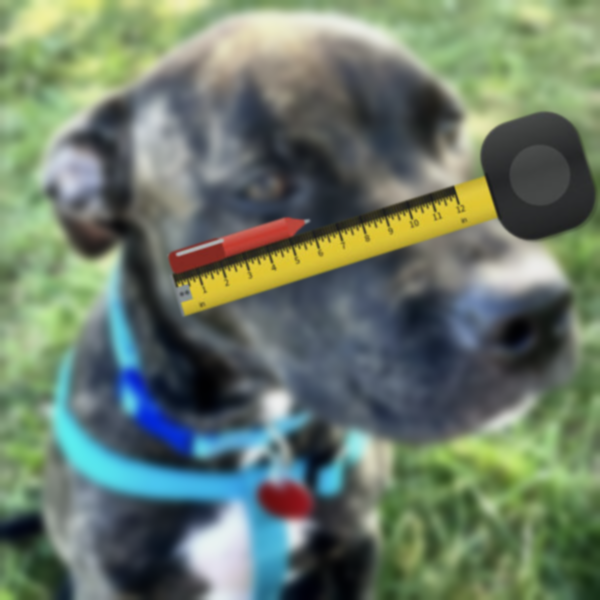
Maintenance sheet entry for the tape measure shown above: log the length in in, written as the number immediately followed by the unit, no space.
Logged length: 6in
